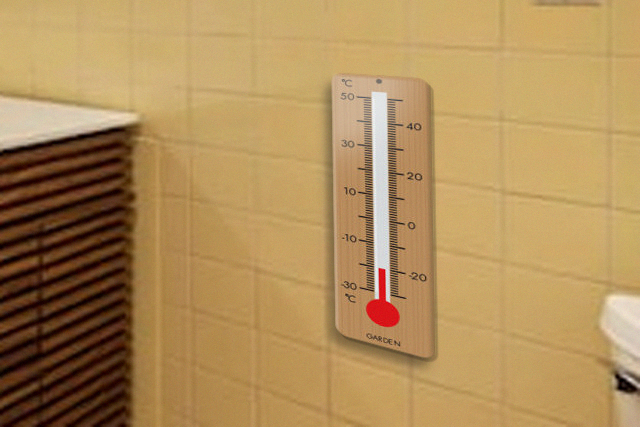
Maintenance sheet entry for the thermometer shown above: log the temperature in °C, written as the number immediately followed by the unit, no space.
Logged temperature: -20°C
